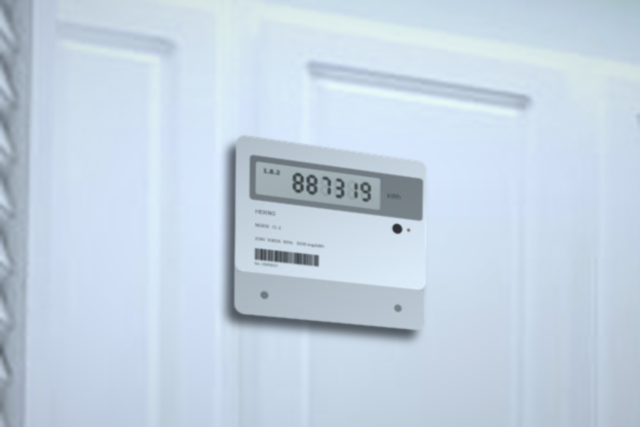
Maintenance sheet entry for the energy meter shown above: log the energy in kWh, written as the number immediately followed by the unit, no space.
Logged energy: 887319kWh
